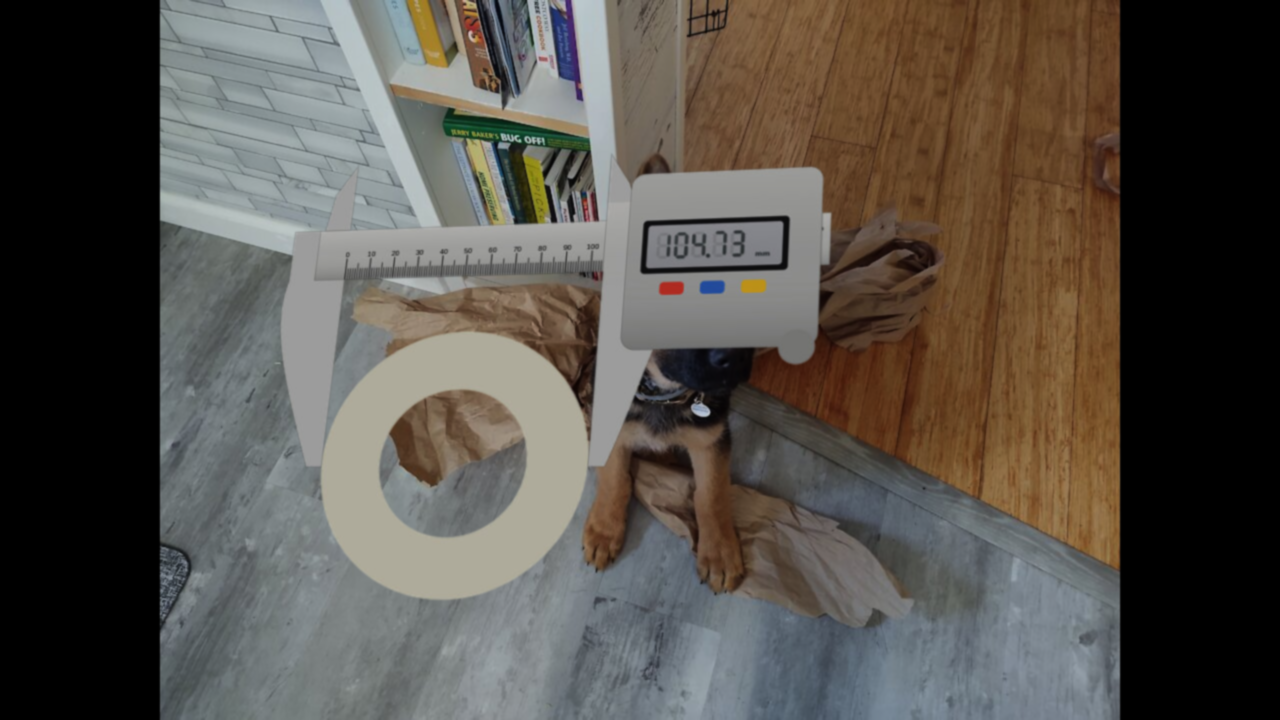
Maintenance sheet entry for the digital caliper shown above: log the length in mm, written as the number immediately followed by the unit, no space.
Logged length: 104.73mm
